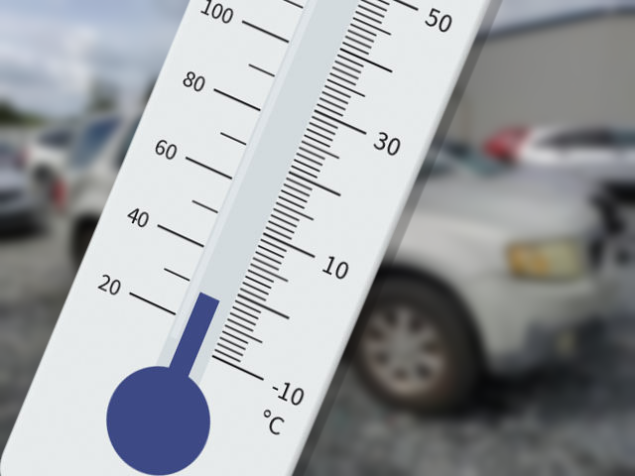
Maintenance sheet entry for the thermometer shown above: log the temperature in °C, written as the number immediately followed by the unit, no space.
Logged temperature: -2°C
